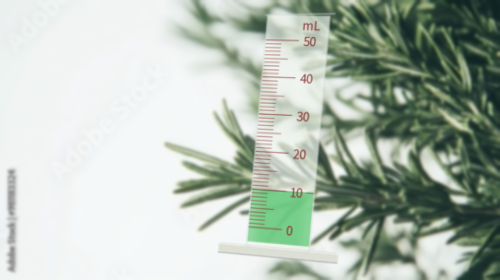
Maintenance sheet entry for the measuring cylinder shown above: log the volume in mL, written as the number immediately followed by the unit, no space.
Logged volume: 10mL
